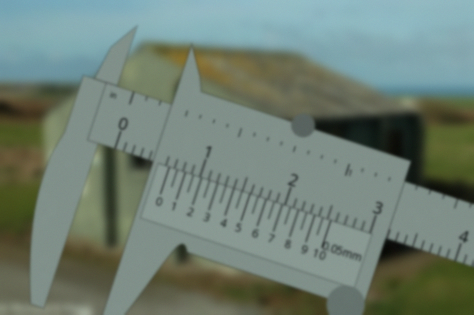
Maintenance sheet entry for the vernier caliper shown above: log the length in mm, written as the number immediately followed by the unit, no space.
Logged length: 6.4mm
